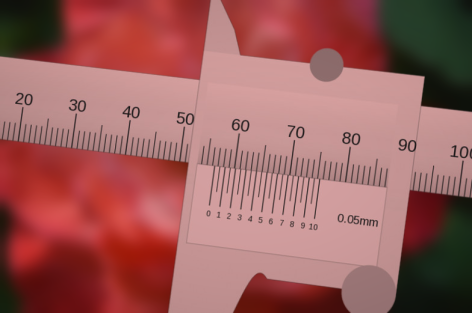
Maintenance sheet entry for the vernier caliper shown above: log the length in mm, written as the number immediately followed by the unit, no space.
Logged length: 56.4mm
